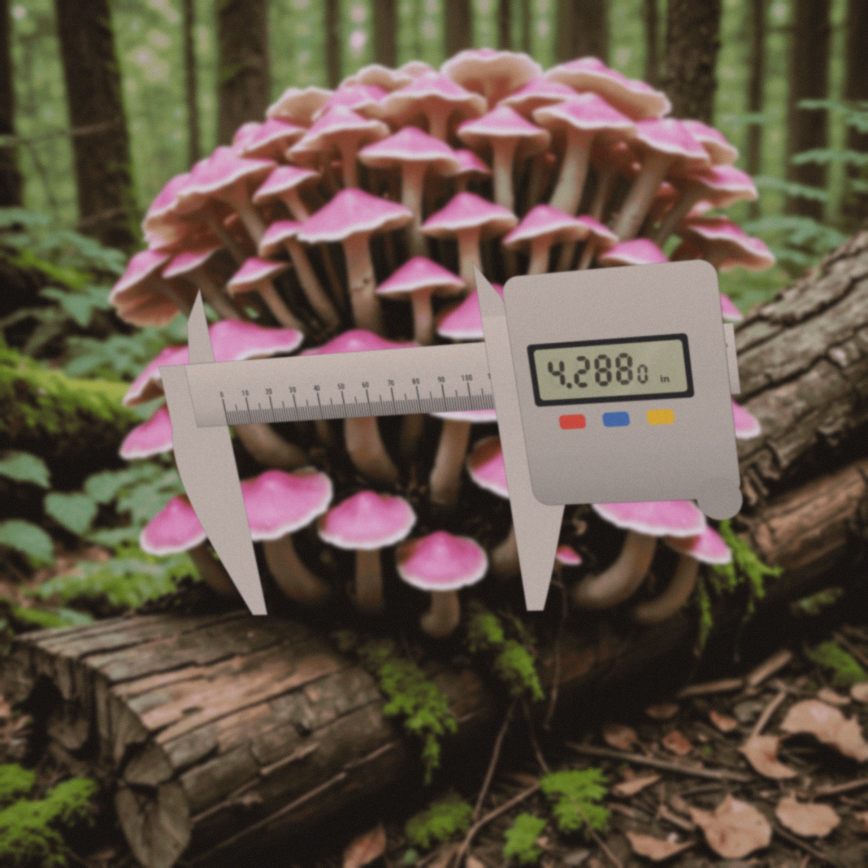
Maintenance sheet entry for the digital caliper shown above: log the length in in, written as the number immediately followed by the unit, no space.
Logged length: 4.2880in
